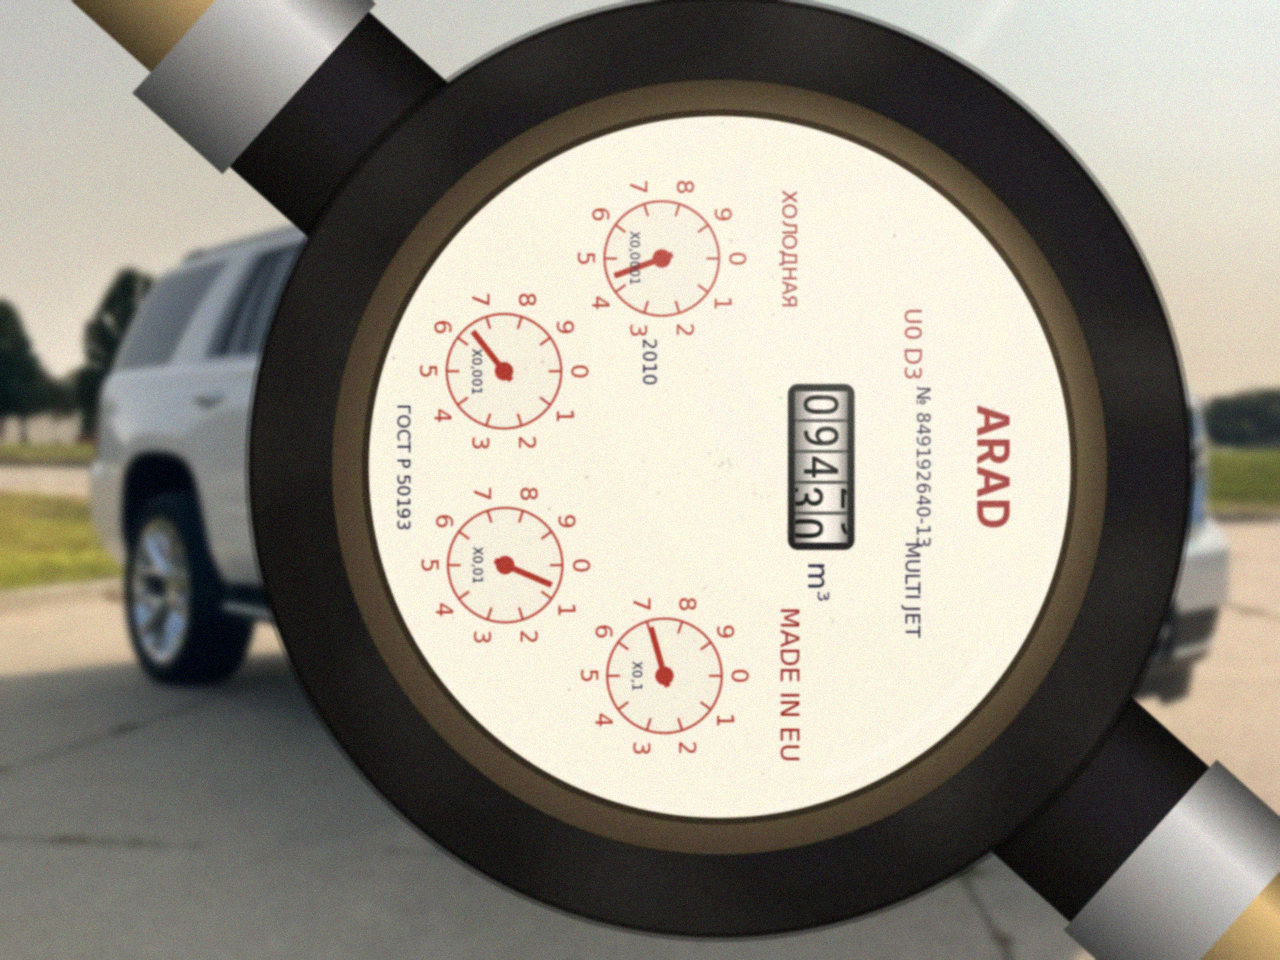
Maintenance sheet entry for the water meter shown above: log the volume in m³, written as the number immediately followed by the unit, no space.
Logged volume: 9429.7064m³
